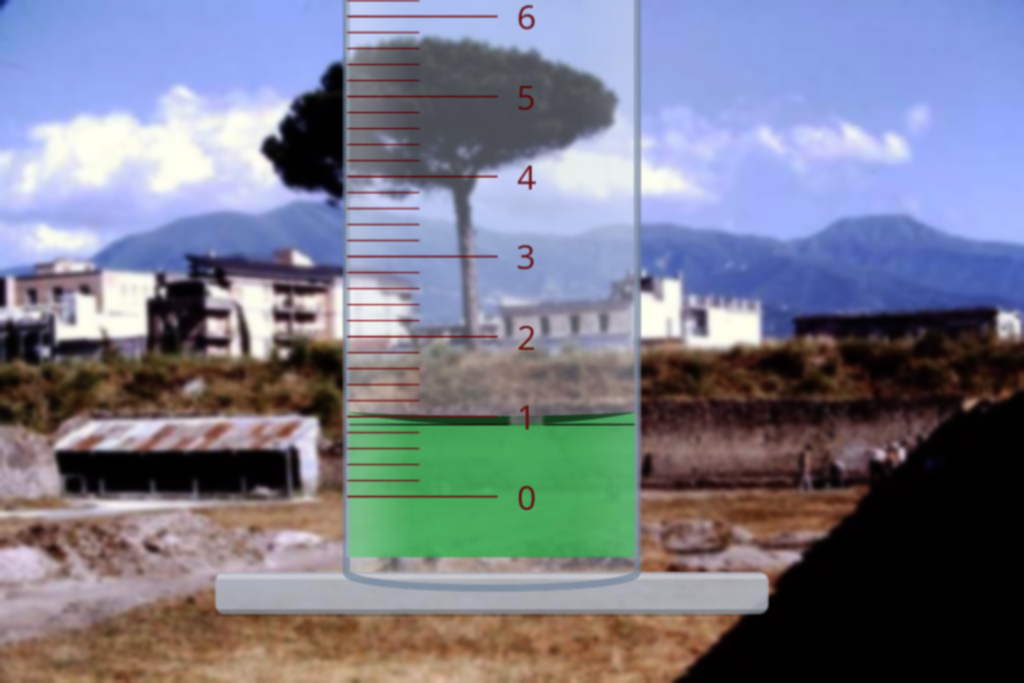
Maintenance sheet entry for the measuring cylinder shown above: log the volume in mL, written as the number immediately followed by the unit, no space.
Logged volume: 0.9mL
